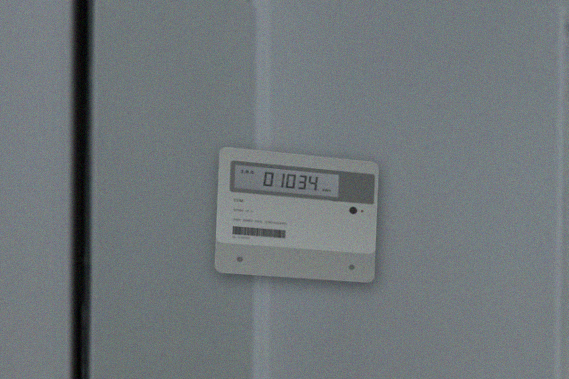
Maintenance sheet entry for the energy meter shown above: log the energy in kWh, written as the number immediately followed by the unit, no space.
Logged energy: 1034kWh
